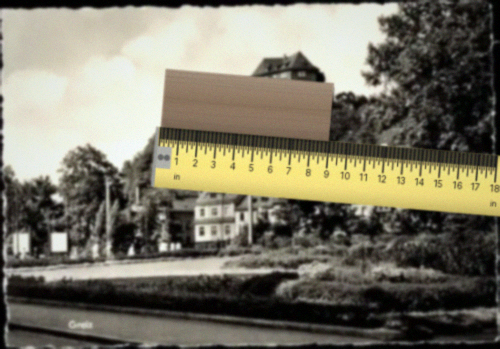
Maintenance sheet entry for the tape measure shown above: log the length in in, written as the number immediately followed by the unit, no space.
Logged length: 9in
